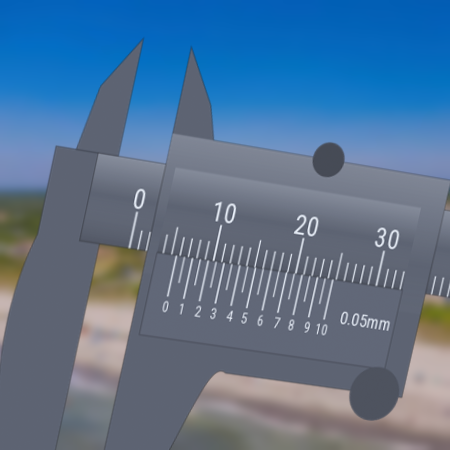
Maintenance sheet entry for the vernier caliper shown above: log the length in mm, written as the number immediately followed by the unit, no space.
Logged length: 5.6mm
